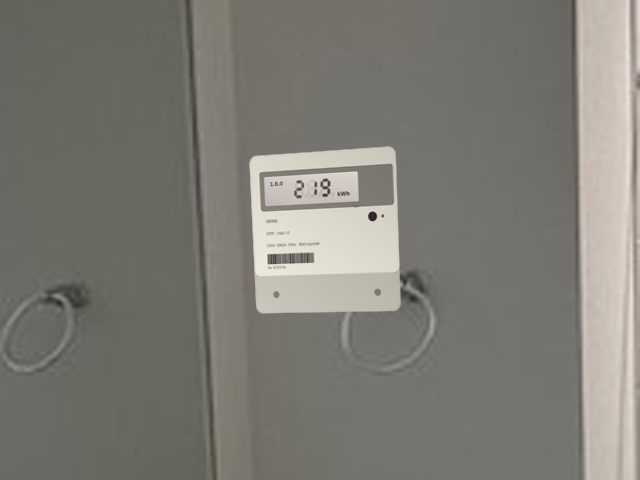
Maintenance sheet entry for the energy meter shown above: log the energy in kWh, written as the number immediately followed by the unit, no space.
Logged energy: 219kWh
